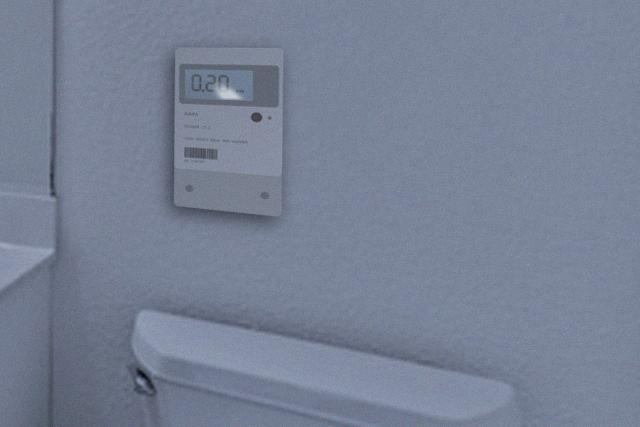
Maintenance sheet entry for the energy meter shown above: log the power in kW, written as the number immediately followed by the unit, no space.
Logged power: 0.20kW
